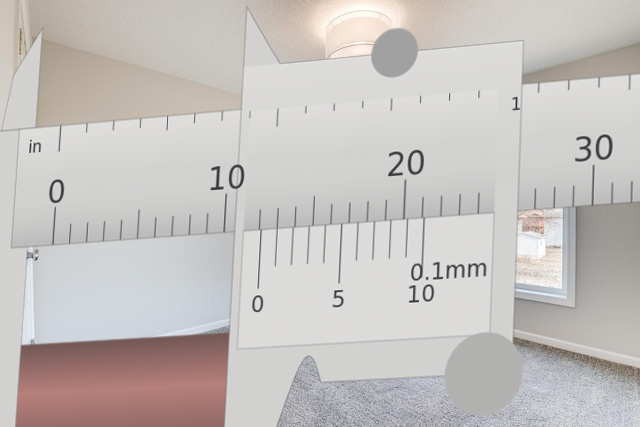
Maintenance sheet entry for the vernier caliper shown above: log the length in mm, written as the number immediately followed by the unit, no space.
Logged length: 12.1mm
